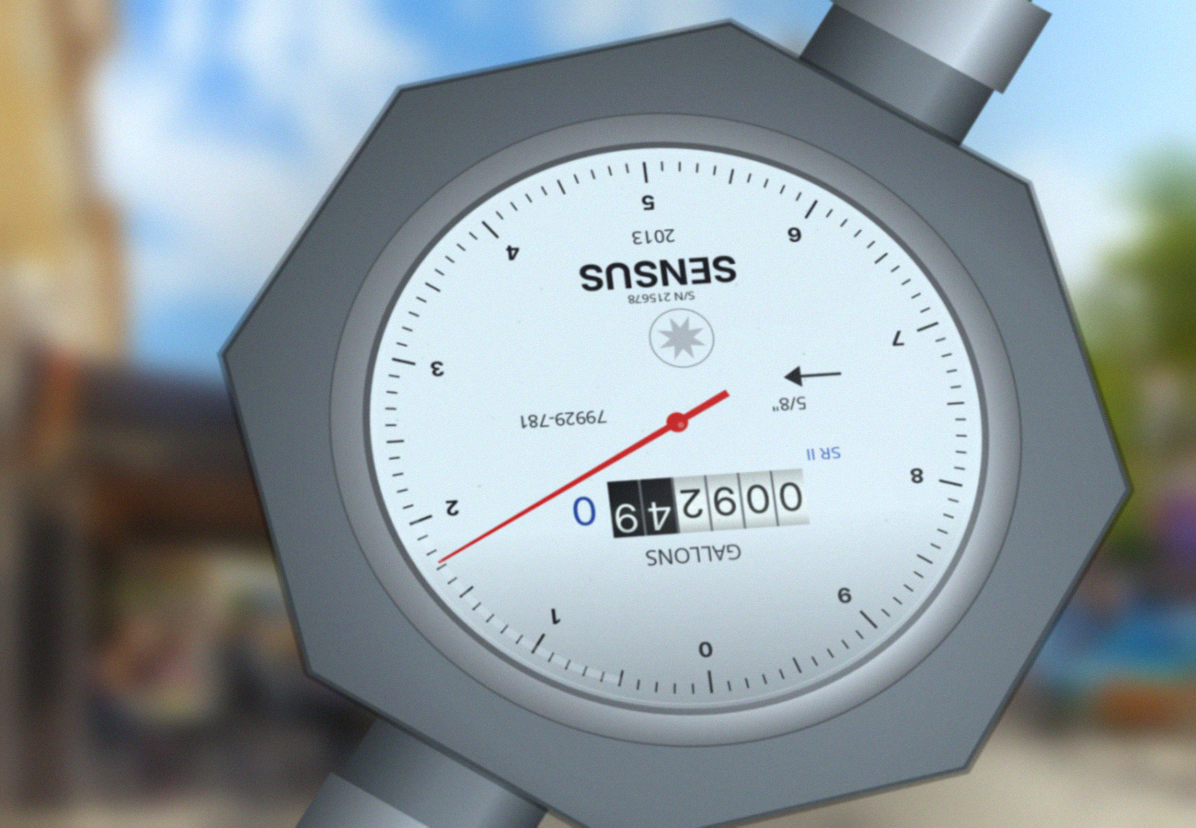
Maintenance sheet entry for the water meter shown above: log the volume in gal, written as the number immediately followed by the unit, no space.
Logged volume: 92491.7gal
